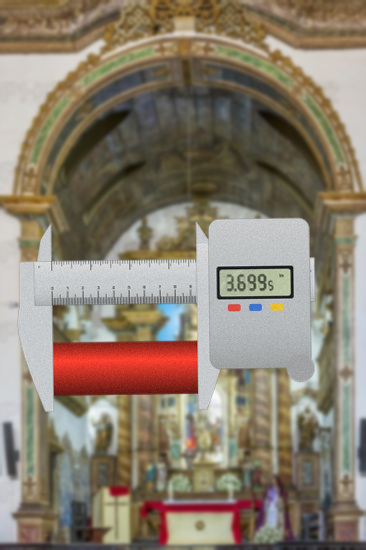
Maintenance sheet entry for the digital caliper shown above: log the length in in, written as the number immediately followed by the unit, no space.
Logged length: 3.6995in
